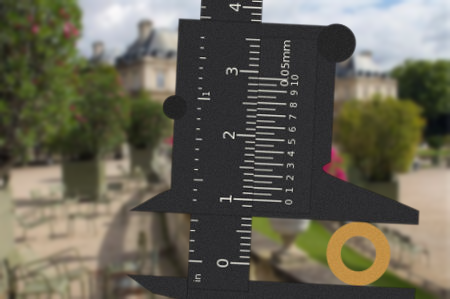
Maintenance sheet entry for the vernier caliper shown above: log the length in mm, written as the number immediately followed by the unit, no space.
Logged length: 10.0mm
